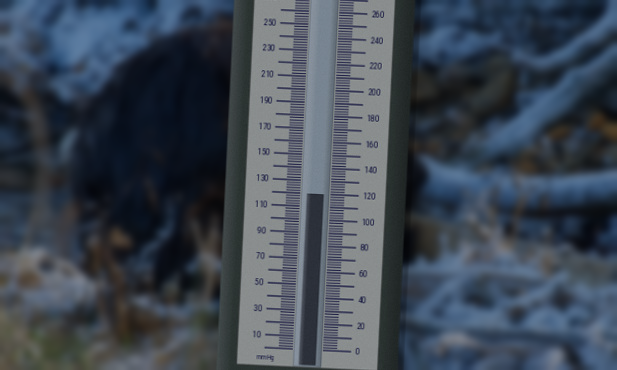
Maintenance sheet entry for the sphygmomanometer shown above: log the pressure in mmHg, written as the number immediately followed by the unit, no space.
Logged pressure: 120mmHg
